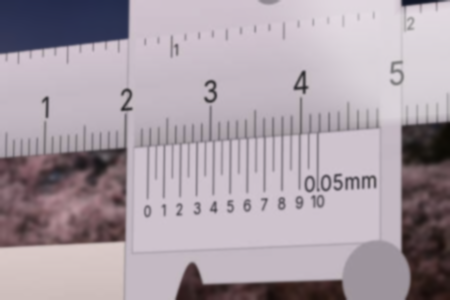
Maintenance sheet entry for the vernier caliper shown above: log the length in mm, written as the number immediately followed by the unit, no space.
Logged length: 22.8mm
